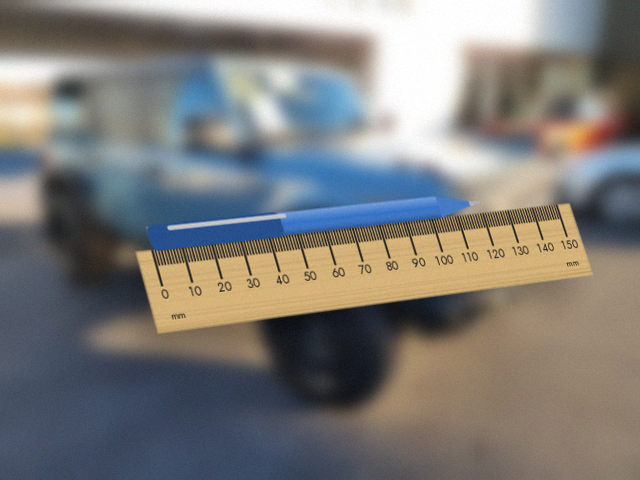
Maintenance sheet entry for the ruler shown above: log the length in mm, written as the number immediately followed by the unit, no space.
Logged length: 120mm
